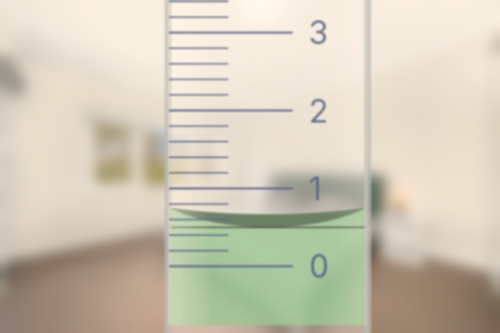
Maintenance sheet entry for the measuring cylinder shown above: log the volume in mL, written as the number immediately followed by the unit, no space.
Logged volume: 0.5mL
